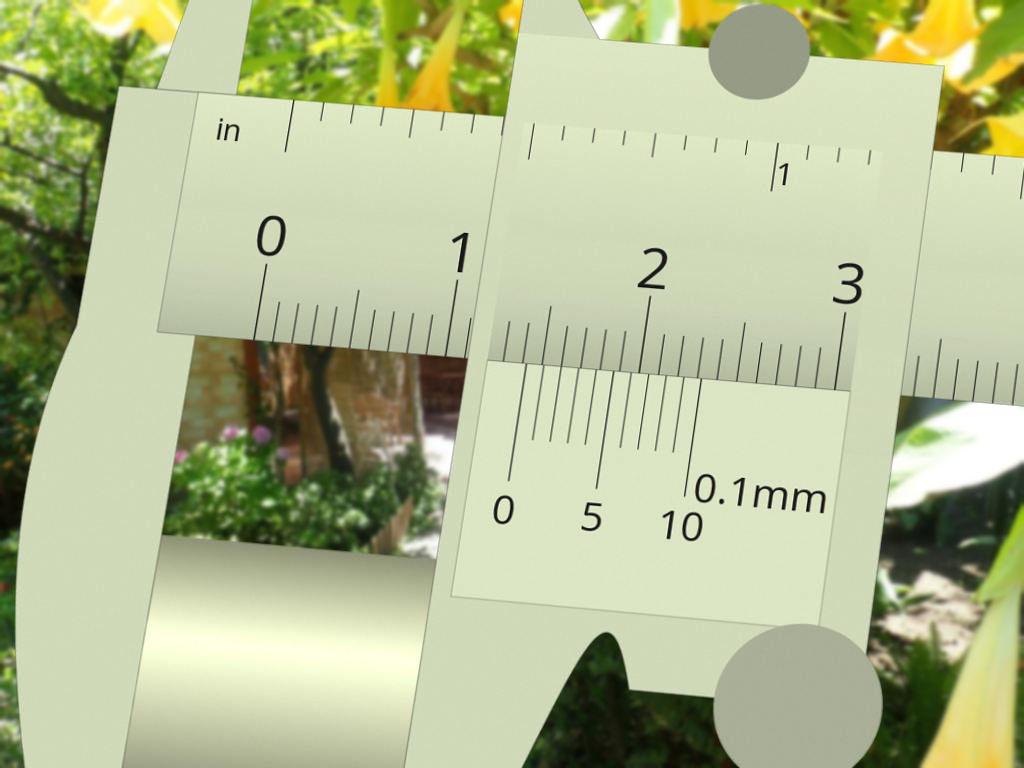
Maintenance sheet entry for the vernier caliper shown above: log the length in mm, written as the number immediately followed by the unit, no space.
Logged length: 14.2mm
